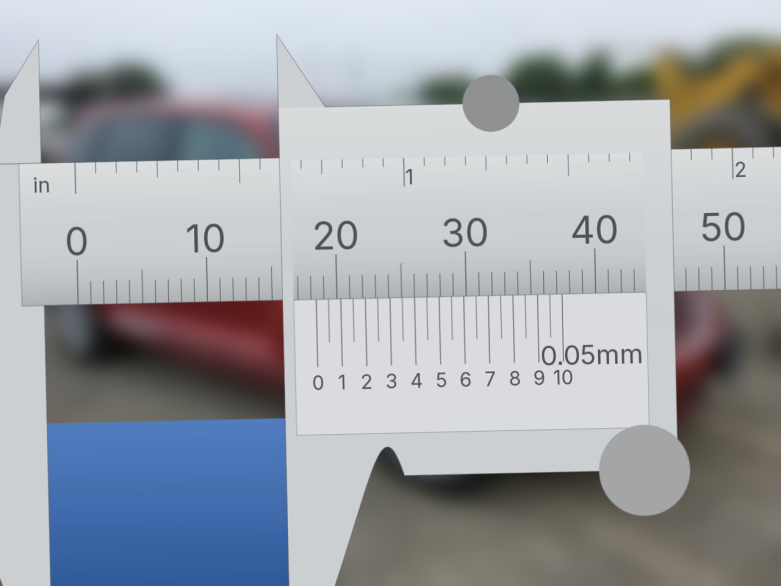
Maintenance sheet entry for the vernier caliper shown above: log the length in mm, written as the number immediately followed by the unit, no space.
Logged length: 18.4mm
